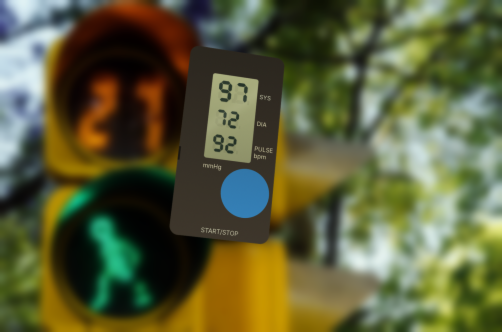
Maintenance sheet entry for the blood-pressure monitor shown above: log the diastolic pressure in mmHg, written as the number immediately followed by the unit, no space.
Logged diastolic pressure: 72mmHg
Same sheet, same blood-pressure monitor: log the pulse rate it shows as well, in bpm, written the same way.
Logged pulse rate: 92bpm
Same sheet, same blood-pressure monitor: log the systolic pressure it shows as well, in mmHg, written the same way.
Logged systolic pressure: 97mmHg
